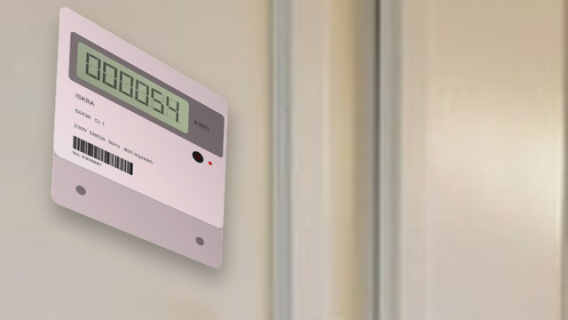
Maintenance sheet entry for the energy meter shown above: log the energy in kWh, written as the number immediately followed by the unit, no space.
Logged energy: 54kWh
